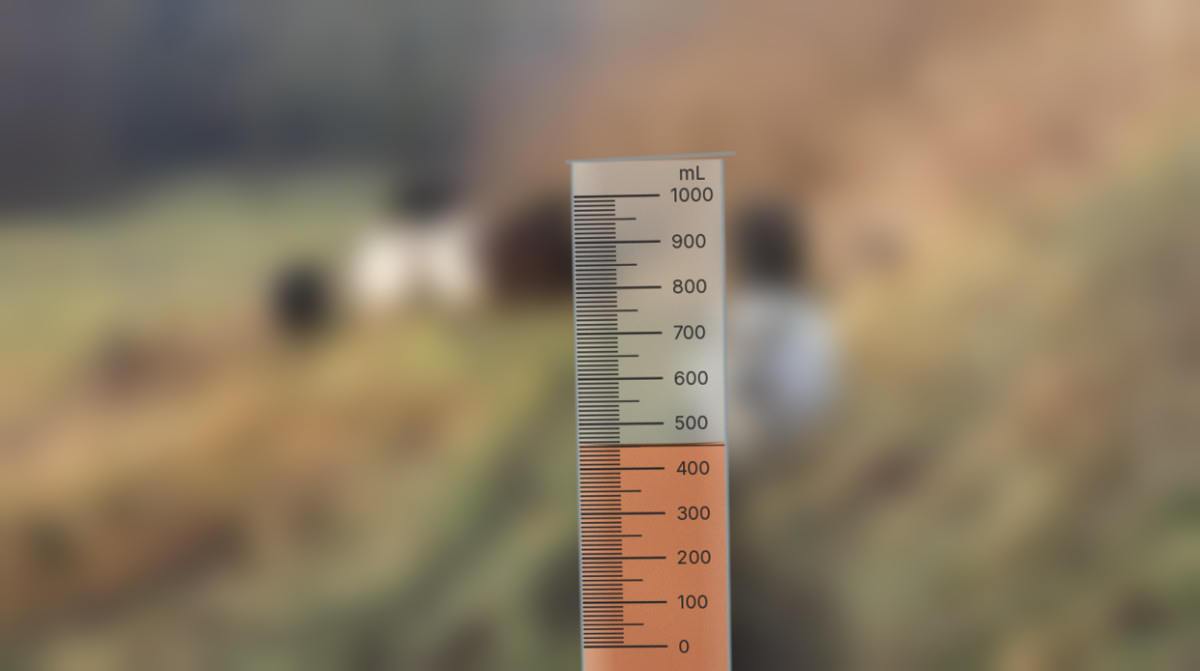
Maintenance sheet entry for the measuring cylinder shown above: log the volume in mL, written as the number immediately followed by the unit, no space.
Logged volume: 450mL
